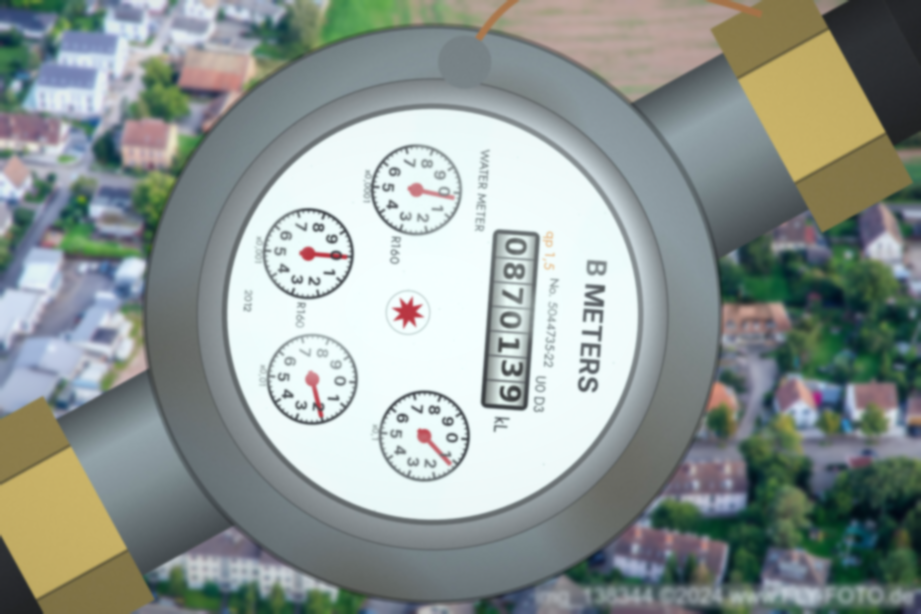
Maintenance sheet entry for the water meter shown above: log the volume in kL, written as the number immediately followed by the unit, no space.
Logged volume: 870139.1200kL
